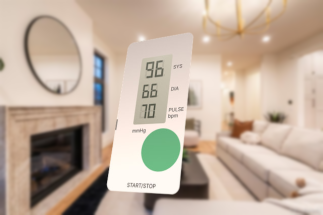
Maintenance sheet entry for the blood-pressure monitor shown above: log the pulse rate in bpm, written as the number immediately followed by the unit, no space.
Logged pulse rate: 70bpm
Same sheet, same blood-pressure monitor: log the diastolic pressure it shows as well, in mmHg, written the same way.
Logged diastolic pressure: 66mmHg
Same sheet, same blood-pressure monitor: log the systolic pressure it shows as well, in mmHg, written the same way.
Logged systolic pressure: 96mmHg
